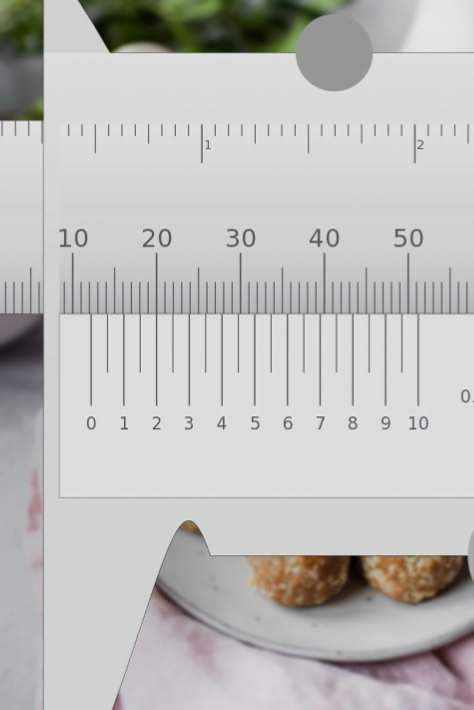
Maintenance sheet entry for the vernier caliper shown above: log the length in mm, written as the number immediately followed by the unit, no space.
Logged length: 12.2mm
